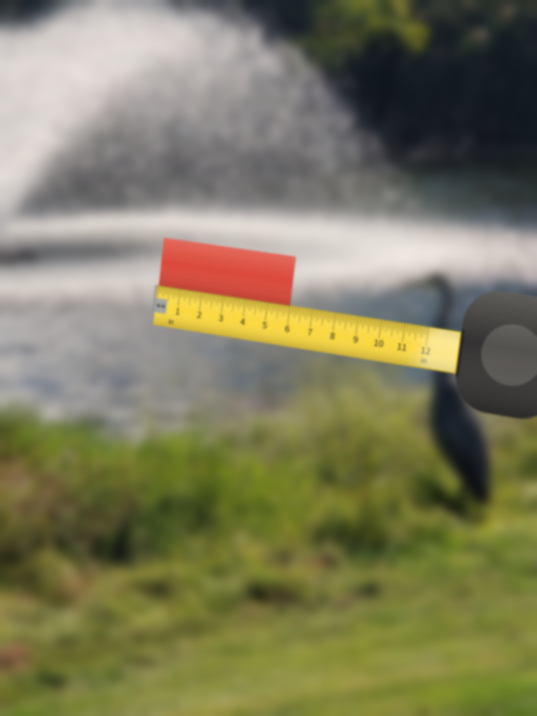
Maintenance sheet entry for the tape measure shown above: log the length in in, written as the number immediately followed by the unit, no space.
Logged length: 6in
